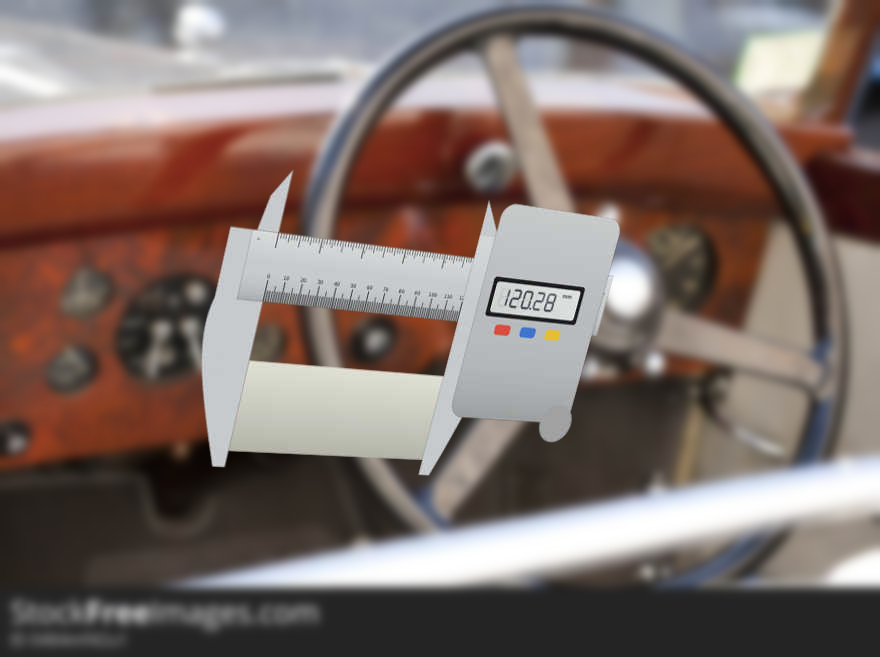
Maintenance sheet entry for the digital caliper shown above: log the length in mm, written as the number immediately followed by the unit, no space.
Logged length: 120.28mm
